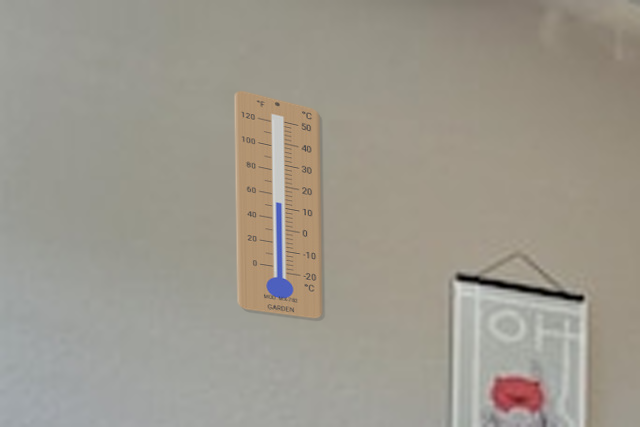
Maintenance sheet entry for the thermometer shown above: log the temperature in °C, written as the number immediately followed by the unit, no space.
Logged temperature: 12°C
